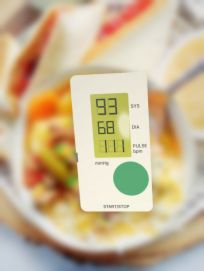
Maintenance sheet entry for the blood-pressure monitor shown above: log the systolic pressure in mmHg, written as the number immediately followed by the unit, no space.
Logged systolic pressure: 93mmHg
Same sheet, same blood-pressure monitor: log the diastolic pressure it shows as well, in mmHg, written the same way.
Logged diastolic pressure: 68mmHg
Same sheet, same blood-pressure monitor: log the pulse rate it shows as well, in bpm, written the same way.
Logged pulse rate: 111bpm
